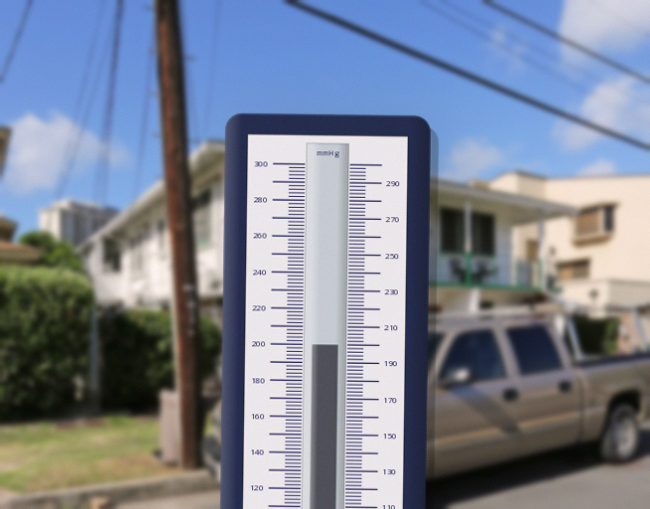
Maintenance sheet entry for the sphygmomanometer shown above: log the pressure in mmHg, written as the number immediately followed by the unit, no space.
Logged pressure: 200mmHg
